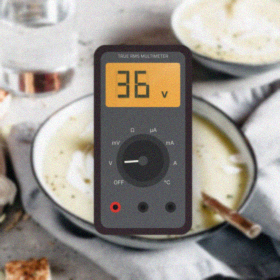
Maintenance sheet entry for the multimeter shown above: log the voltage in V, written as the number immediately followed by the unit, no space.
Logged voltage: 36V
